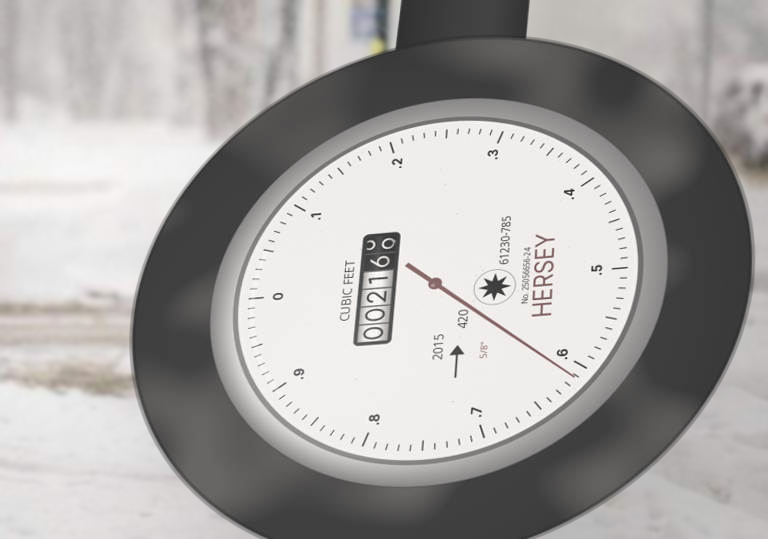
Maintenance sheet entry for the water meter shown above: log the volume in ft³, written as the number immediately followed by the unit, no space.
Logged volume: 2168.61ft³
